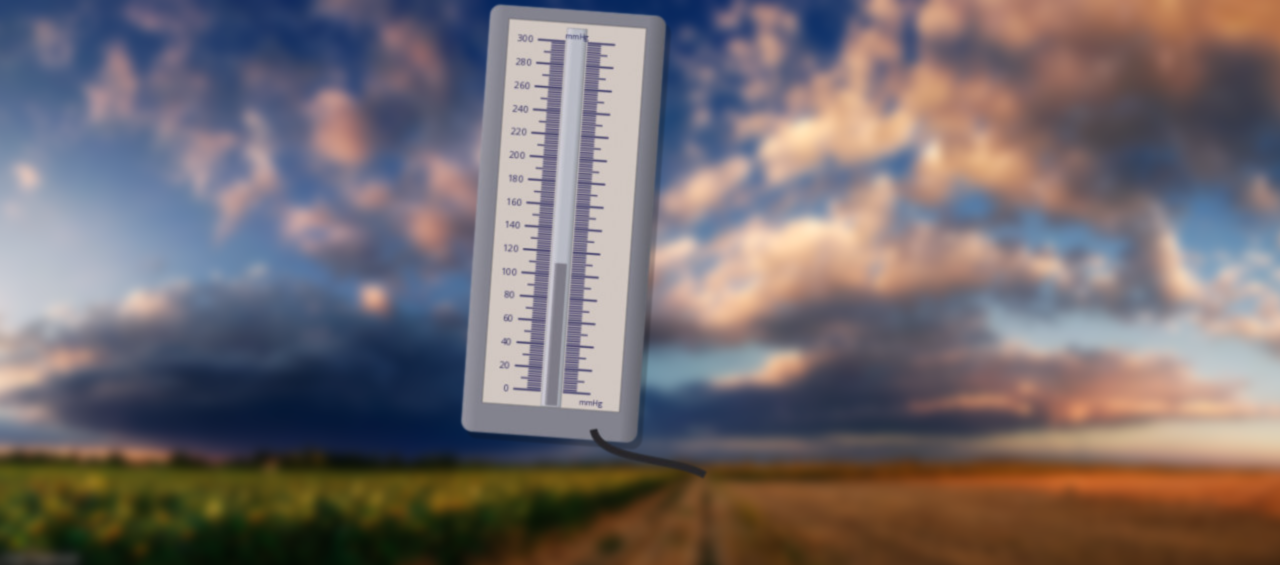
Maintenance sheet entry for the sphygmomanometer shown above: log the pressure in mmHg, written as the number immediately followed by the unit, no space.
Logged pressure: 110mmHg
